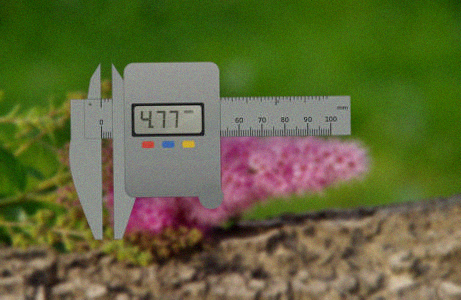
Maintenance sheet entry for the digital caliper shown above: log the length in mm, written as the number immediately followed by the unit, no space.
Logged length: 4.77mm
